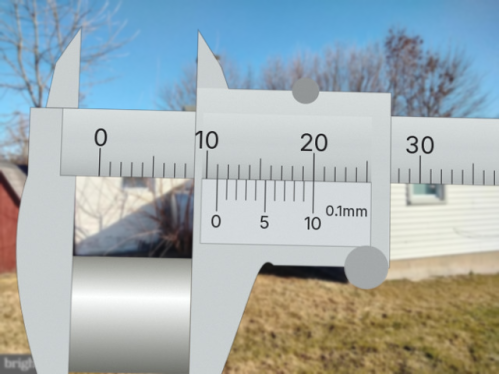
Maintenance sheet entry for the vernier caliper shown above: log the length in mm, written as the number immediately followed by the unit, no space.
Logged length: 11.0mm
